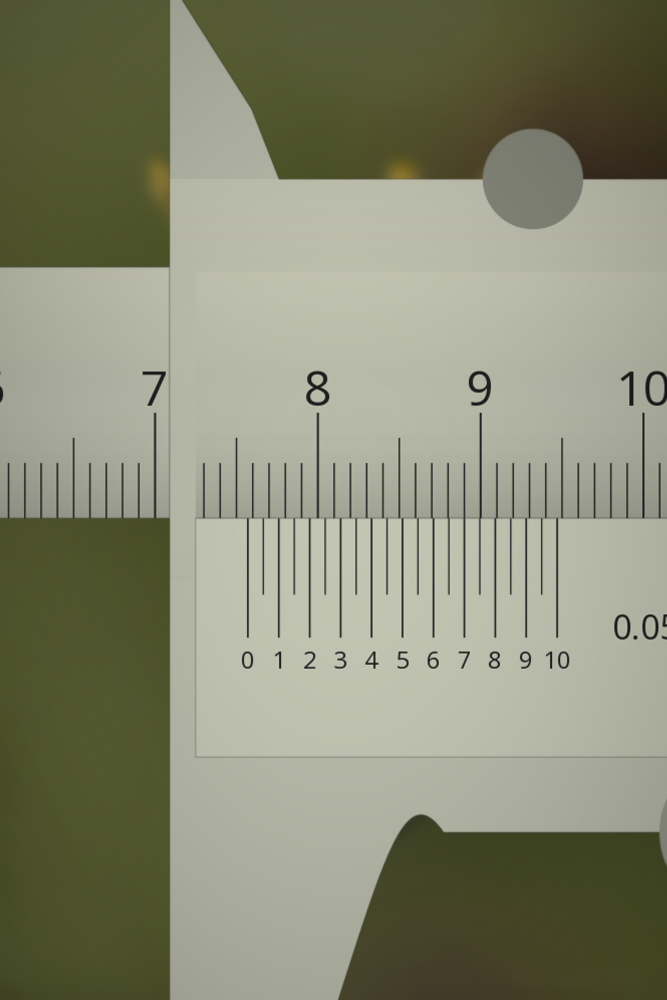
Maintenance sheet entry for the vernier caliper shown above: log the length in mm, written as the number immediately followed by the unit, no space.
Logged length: 75.7mm
